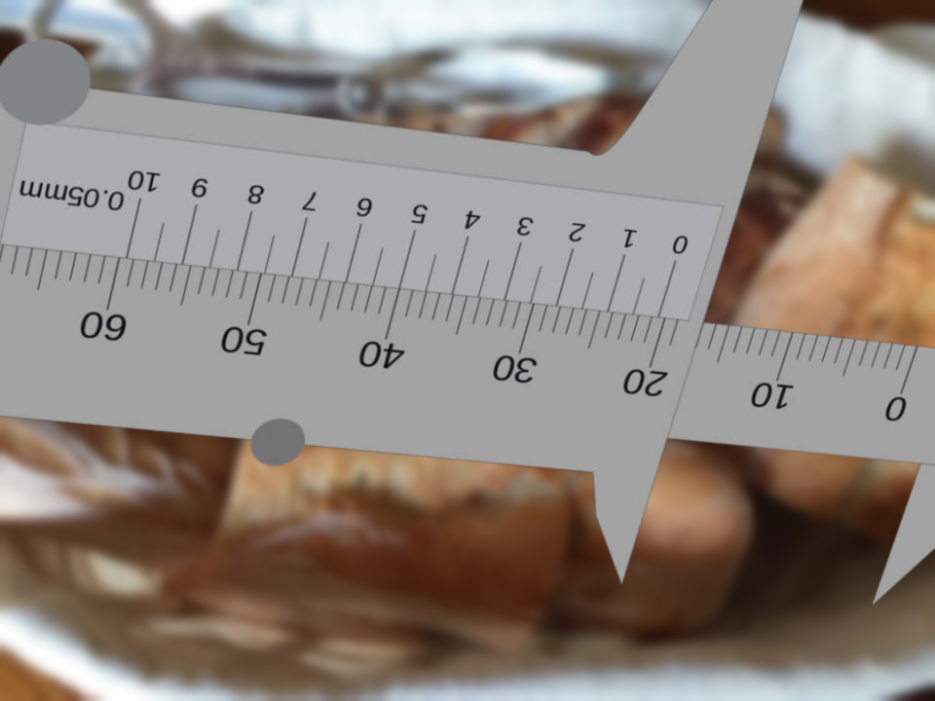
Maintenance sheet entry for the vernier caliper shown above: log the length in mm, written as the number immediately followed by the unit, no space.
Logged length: 20.5mm
